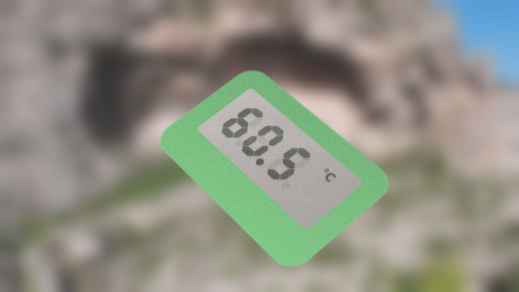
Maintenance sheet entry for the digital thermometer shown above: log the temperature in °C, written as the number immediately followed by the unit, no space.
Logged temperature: 60.5°C
